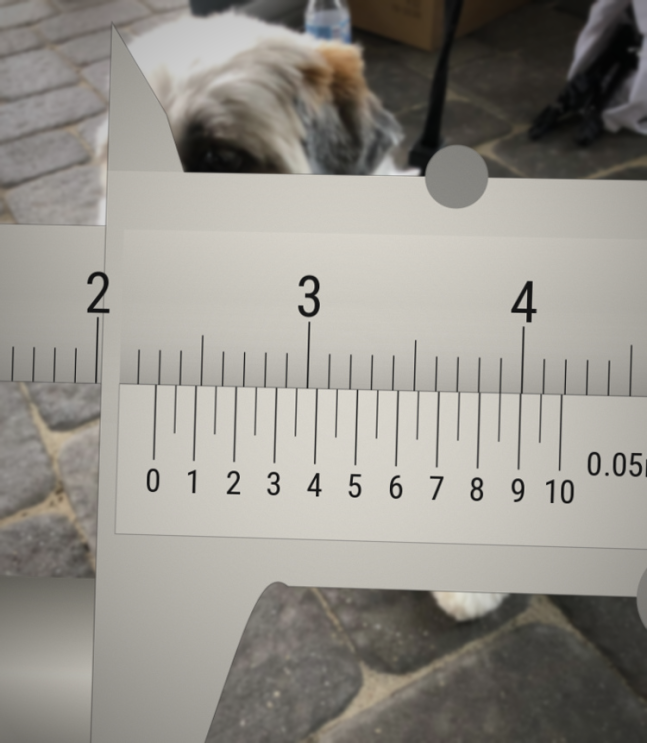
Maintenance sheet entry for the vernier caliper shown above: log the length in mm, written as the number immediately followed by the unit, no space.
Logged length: 22.85mm
